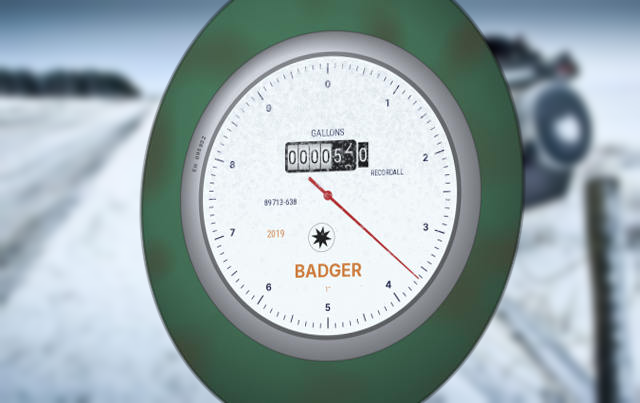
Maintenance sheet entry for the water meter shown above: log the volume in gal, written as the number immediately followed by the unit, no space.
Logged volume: 523.6gal
